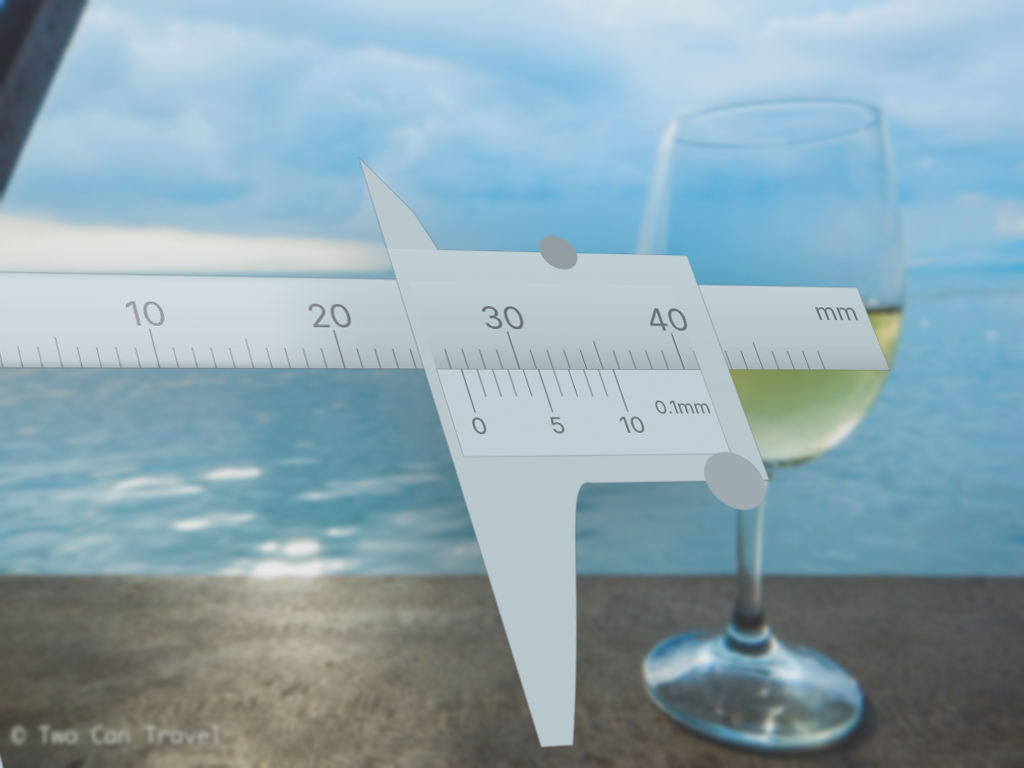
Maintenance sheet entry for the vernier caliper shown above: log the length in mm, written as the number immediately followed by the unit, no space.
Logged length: 26.6mm
